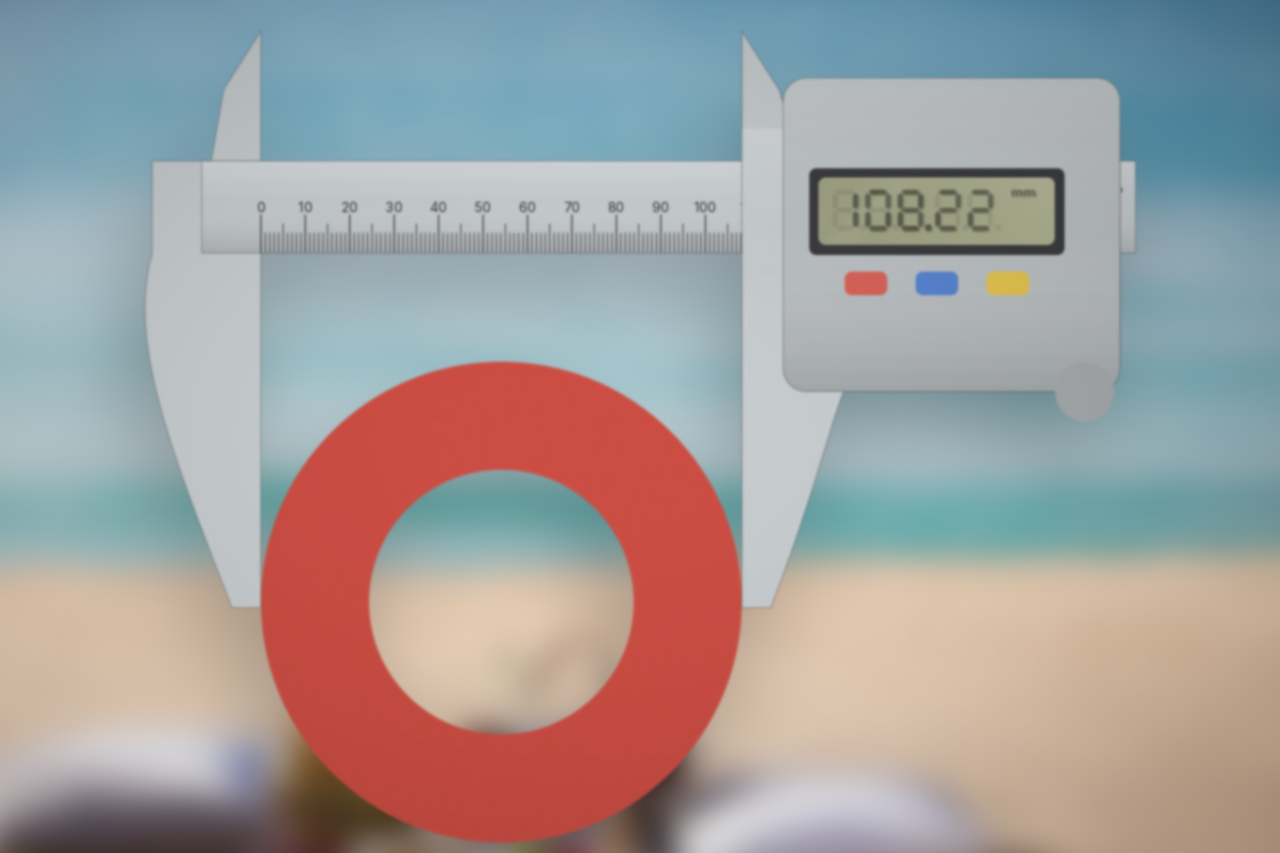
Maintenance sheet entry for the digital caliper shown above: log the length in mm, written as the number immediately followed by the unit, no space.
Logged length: 108.22mm
